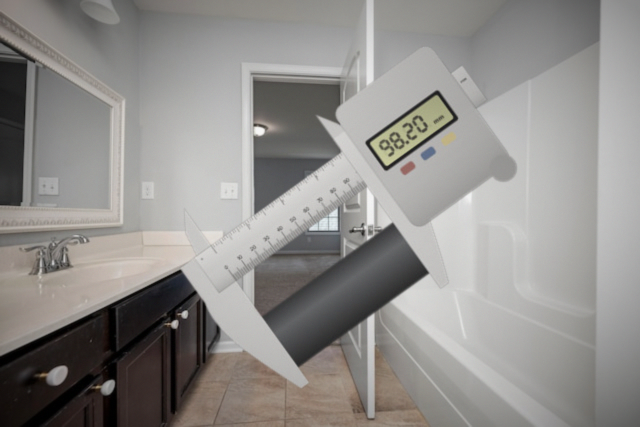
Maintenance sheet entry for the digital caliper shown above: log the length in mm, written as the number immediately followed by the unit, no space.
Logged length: 98.20mm
